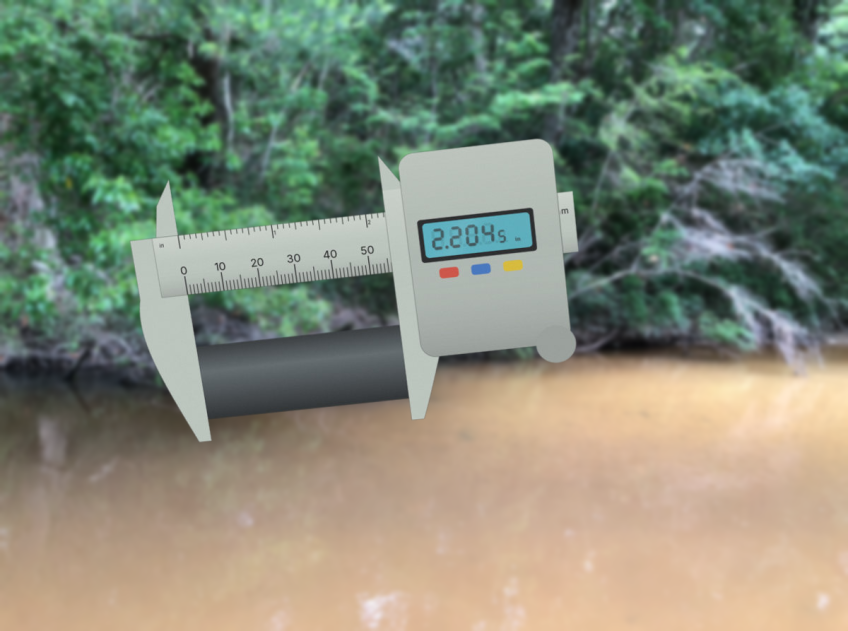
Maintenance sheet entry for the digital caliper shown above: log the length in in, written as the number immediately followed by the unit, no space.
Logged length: 2.2045in
